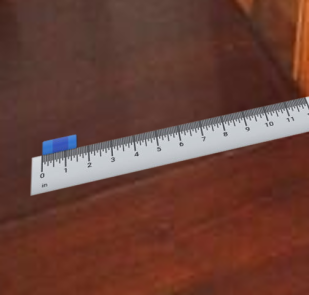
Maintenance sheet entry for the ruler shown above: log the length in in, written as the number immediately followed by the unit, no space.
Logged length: 1.5in
